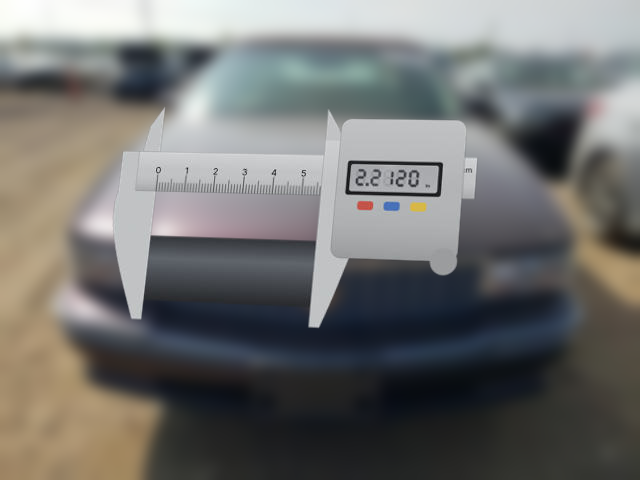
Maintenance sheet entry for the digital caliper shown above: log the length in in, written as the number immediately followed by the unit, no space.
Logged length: 2.2120in
